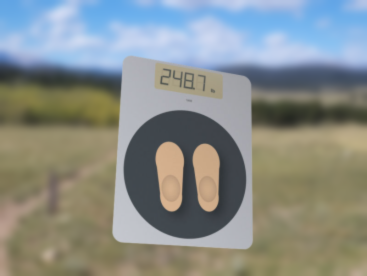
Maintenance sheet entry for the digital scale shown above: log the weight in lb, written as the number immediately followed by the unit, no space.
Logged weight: 248.7lb
